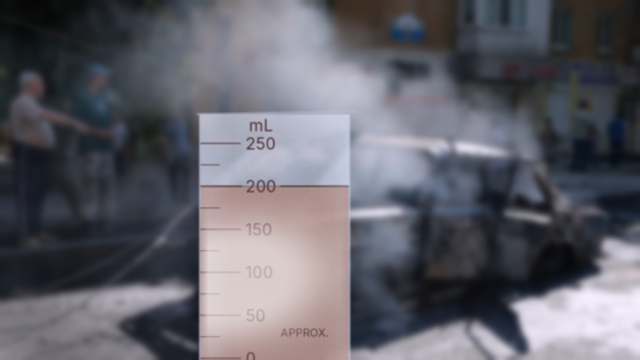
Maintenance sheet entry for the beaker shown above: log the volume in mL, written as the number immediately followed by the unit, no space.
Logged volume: 200mL
